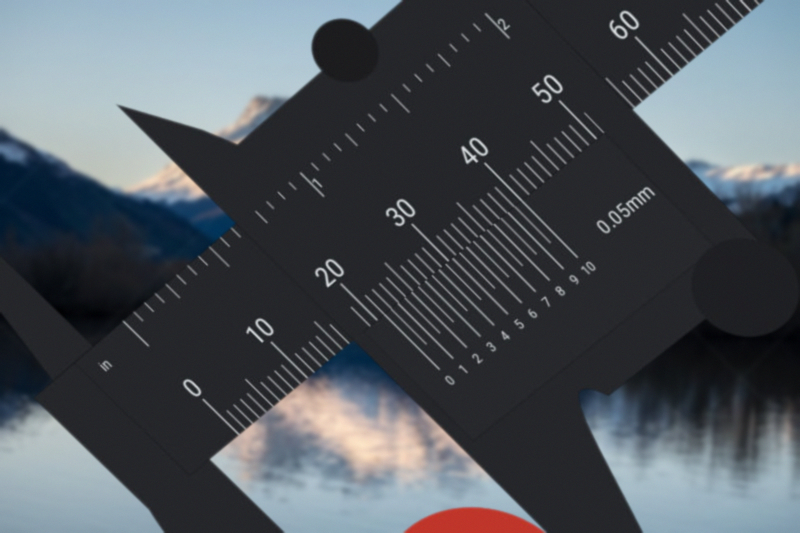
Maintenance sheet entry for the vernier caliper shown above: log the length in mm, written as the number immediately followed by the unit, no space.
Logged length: 21.0mm
